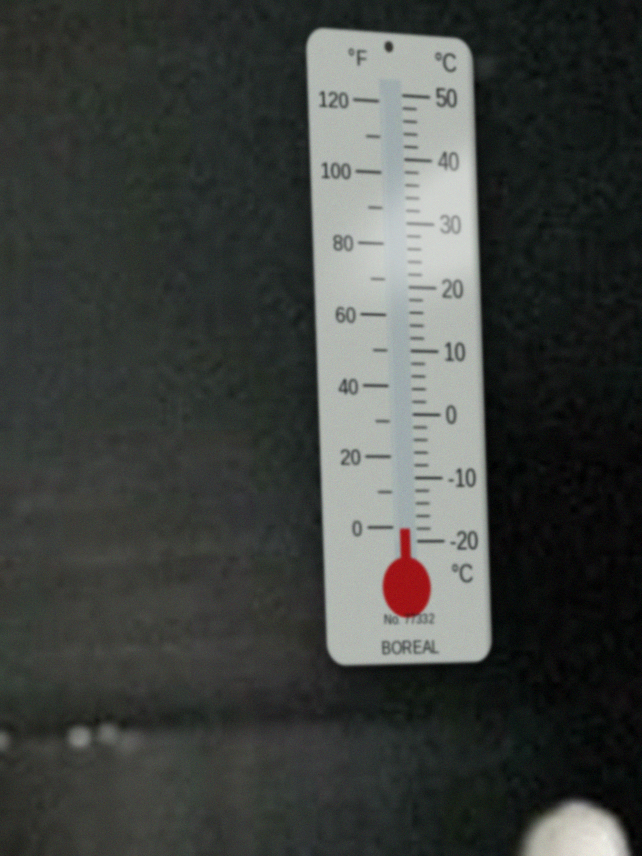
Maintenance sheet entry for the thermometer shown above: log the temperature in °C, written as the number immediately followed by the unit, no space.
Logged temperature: -18°C
